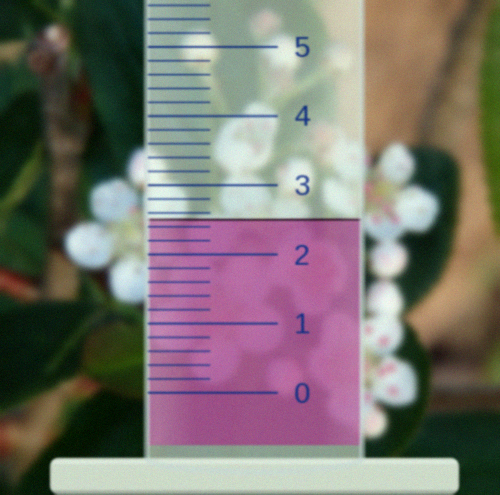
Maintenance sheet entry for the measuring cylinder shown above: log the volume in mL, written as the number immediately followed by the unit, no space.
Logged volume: 2.5mL
